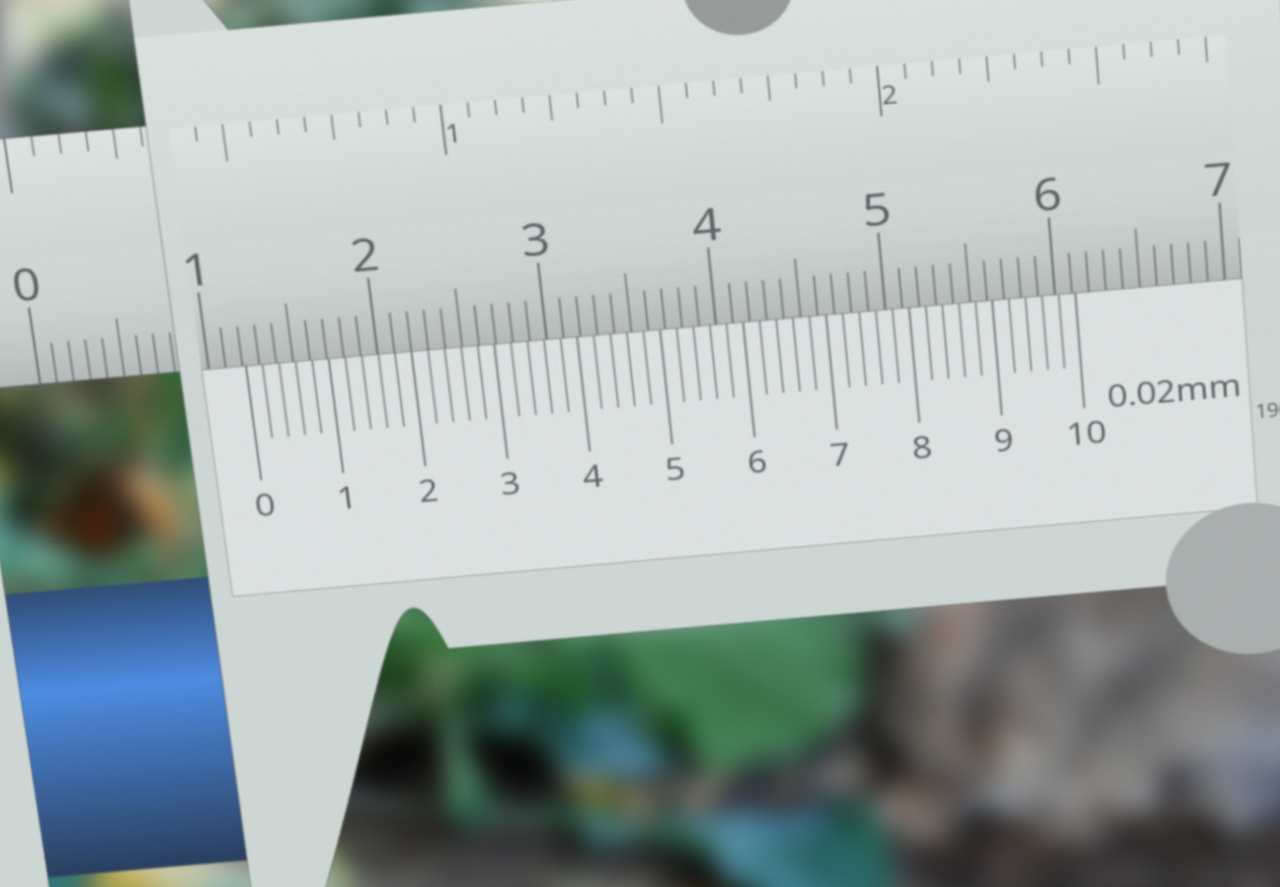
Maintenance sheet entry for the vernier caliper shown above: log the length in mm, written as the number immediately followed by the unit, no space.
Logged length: 12.2mm
